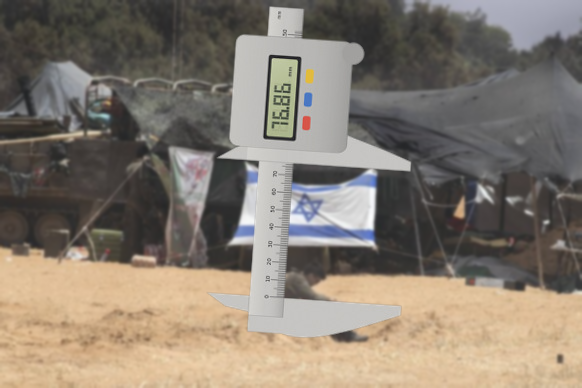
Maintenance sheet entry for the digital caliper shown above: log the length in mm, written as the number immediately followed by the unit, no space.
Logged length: 76.86mm
